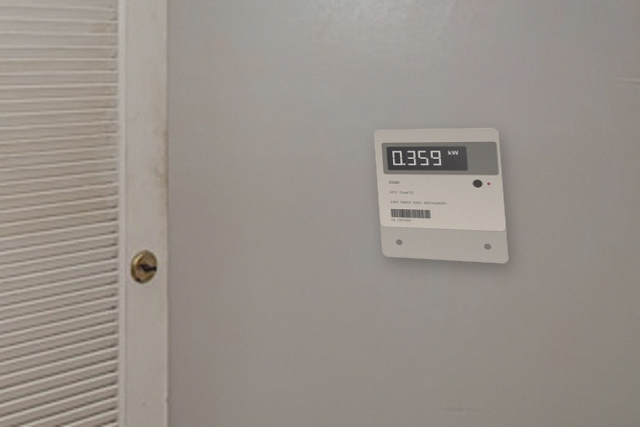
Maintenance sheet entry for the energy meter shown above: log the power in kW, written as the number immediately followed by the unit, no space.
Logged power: 0.359kW
